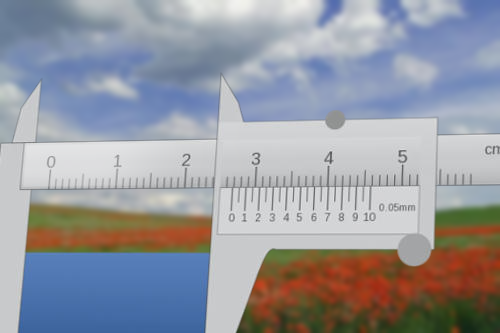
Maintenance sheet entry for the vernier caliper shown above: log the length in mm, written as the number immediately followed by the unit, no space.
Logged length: 26.8mm
